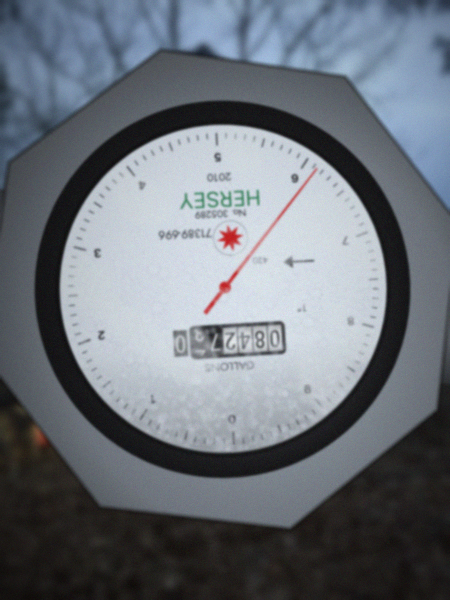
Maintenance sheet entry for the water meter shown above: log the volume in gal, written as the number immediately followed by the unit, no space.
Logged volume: 842726.1gal
